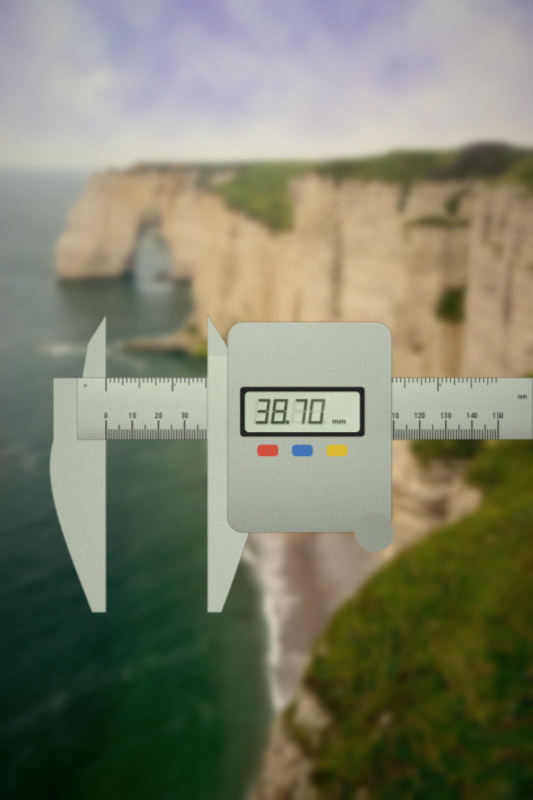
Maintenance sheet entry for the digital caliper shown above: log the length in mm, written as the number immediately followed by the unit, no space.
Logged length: 38.70mm
